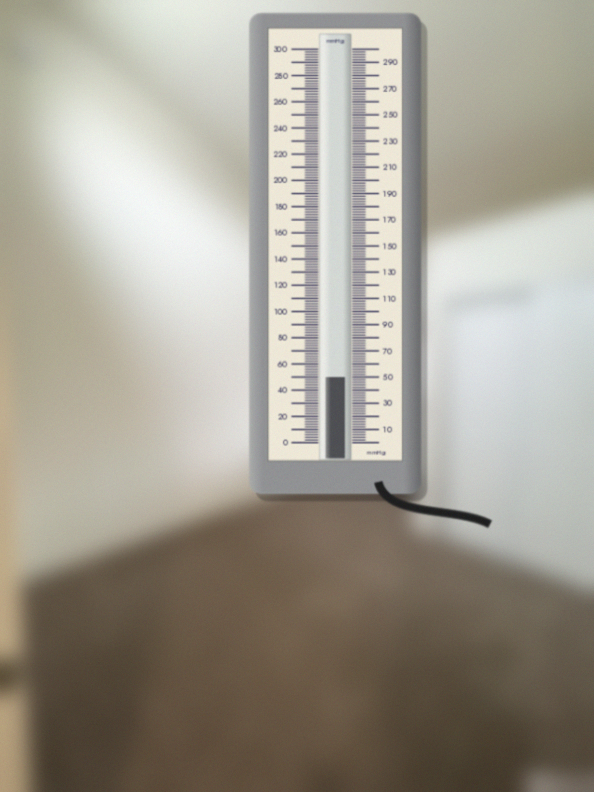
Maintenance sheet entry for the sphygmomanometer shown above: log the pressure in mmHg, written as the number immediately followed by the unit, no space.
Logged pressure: 50mmHg
